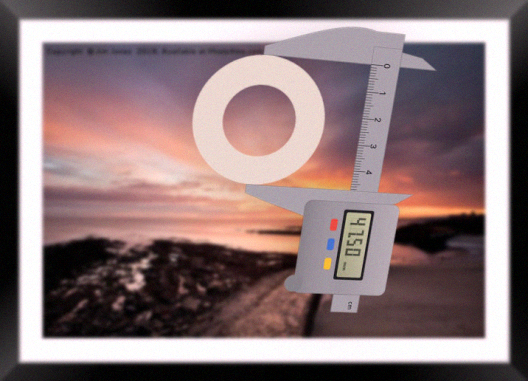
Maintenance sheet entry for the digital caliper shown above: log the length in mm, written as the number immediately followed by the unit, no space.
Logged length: 47.50mm
